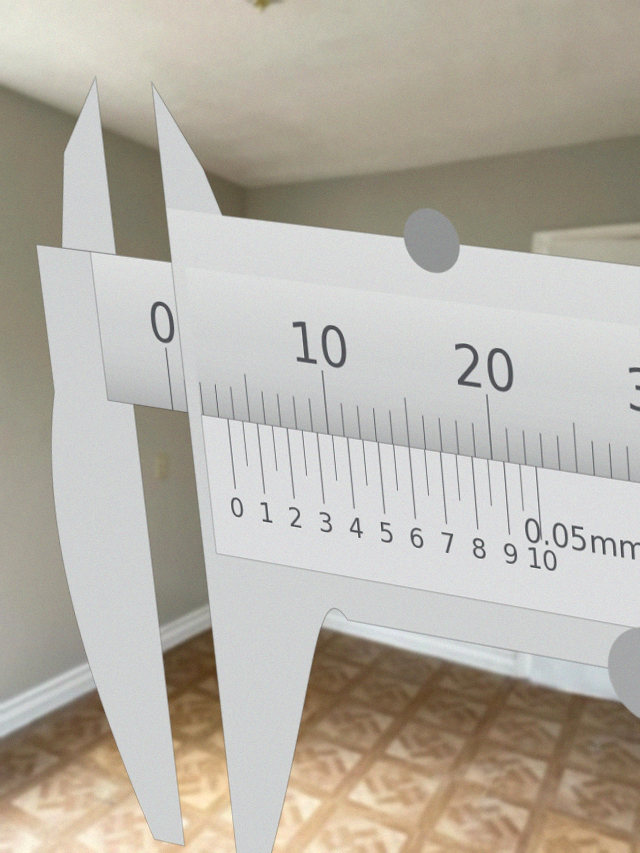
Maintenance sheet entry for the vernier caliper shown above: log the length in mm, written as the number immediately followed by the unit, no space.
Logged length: 3.6mm
